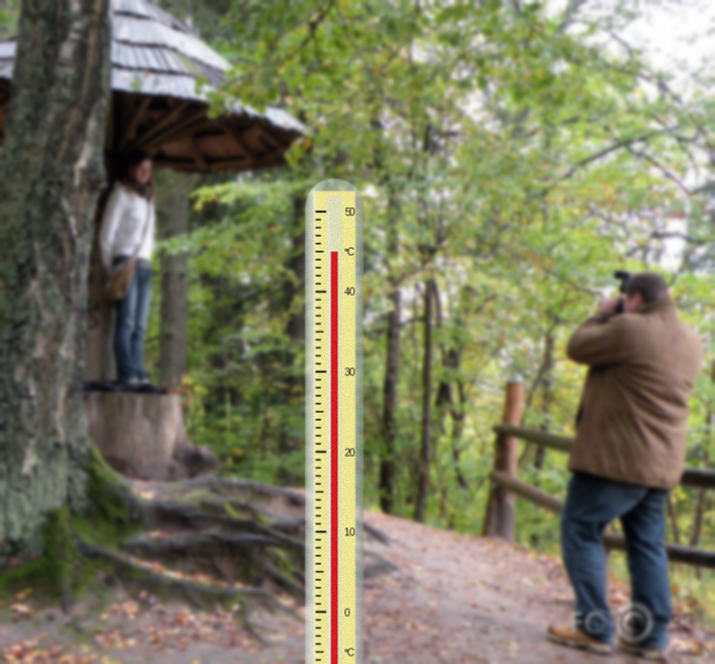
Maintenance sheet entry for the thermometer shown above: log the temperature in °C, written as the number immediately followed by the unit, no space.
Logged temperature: 45°C
